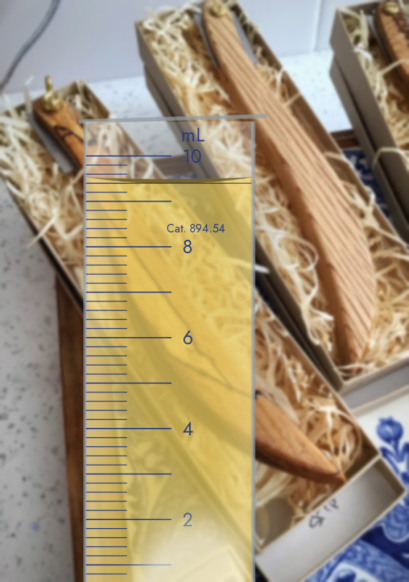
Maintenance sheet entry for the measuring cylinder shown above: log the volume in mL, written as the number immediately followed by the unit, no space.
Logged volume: 9.4mL
